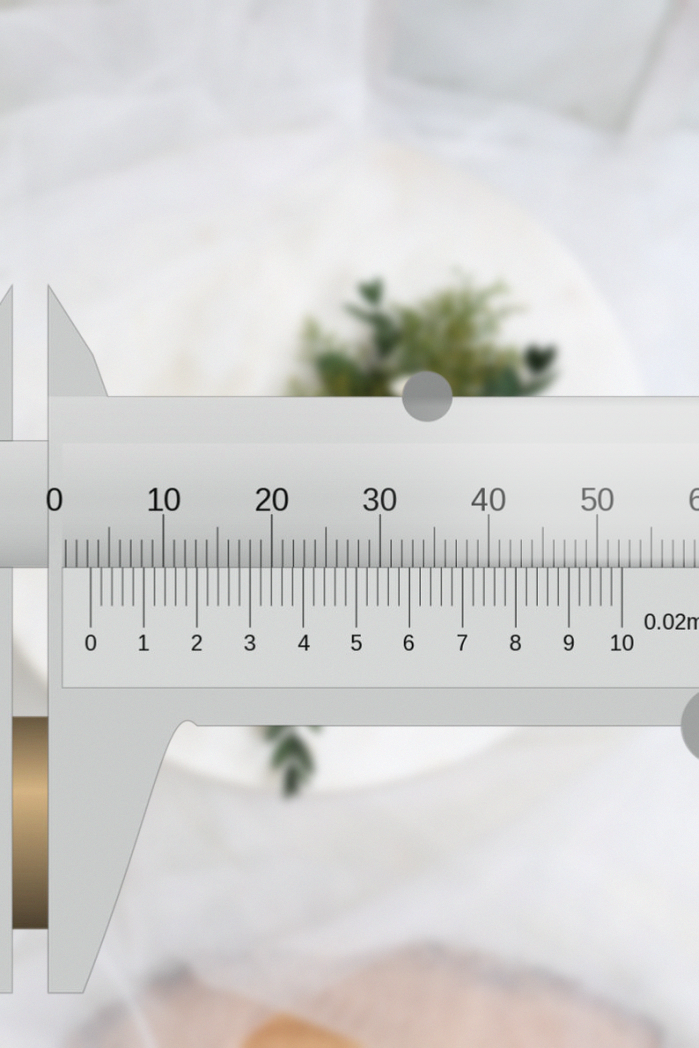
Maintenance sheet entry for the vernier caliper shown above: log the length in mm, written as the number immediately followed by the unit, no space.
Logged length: 3.3mm
